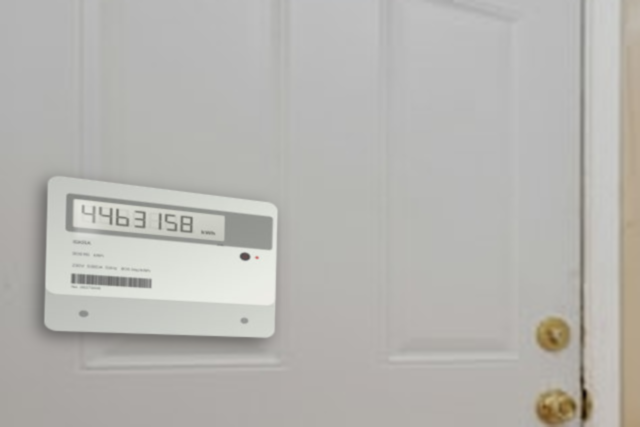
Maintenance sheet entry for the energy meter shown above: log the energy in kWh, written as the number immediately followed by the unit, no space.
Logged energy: 4463158kWh
